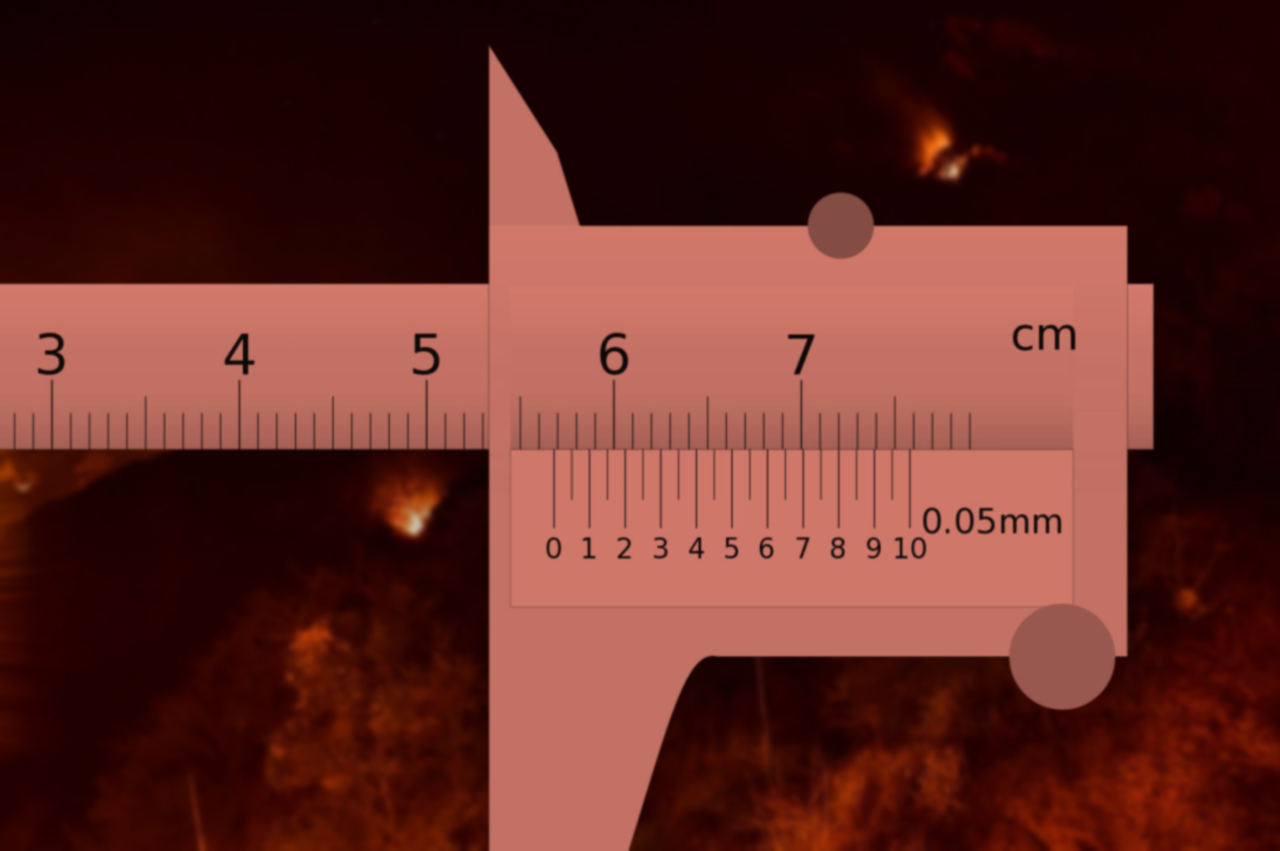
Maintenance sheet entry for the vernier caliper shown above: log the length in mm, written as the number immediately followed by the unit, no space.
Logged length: 56.8mm
